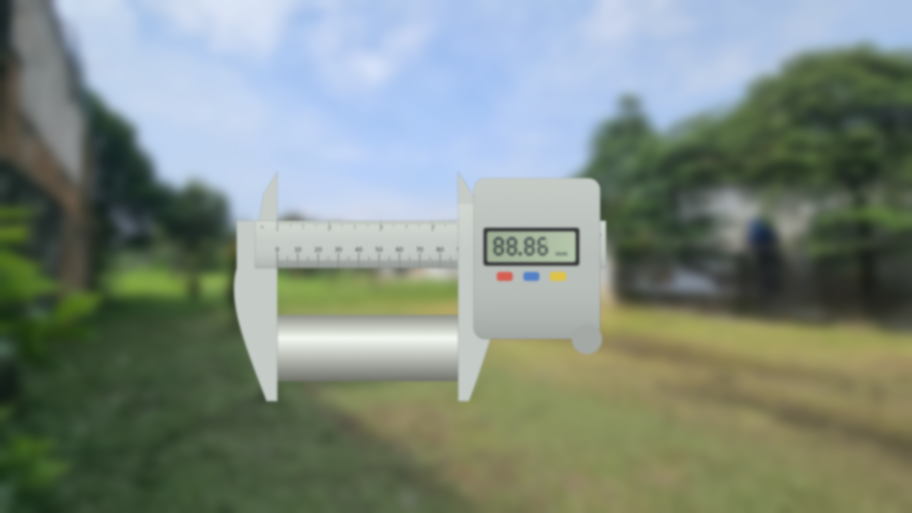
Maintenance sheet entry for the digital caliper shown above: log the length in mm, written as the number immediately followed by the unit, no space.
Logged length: 88.86mm
